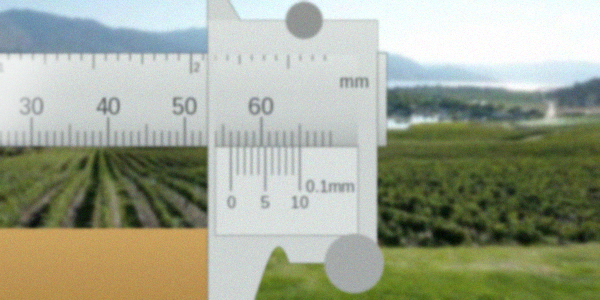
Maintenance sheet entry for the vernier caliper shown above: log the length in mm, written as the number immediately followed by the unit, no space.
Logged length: 56.0mm
